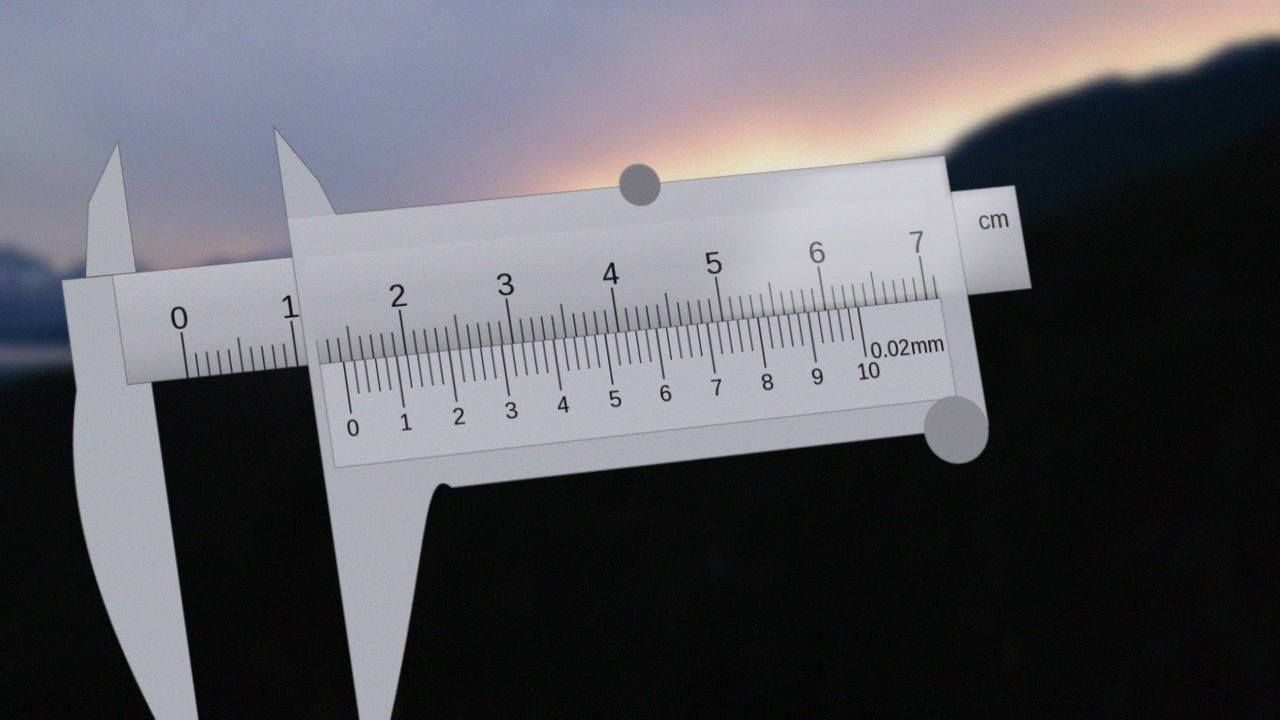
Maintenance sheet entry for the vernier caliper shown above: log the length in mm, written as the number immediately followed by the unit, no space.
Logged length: 14.2mm
